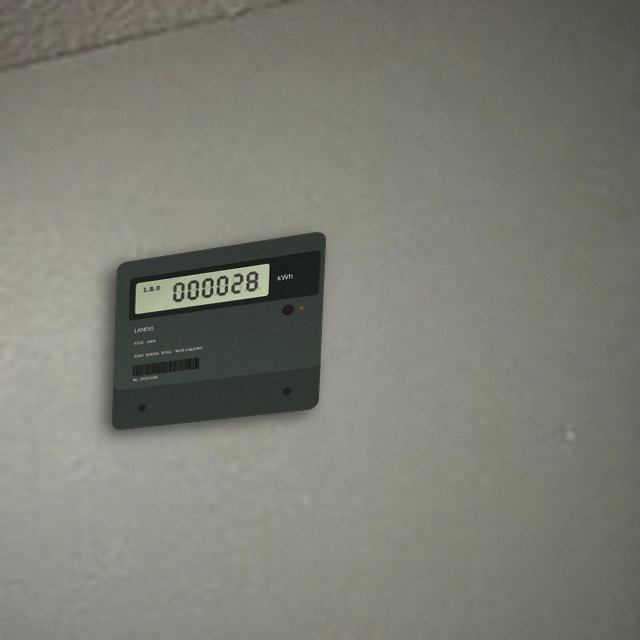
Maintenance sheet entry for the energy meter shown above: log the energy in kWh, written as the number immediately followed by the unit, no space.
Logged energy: 28kWh
